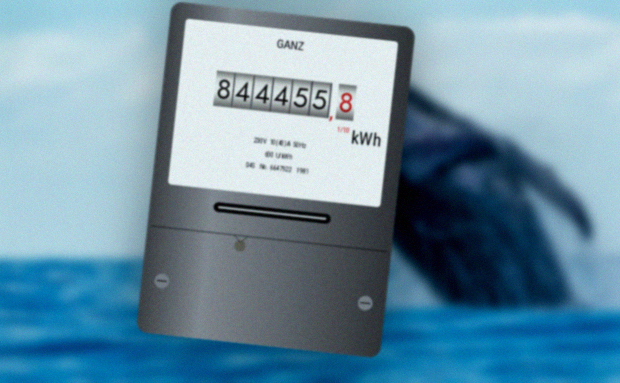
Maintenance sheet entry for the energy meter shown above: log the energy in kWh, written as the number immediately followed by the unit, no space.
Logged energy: 844455.8kWh
